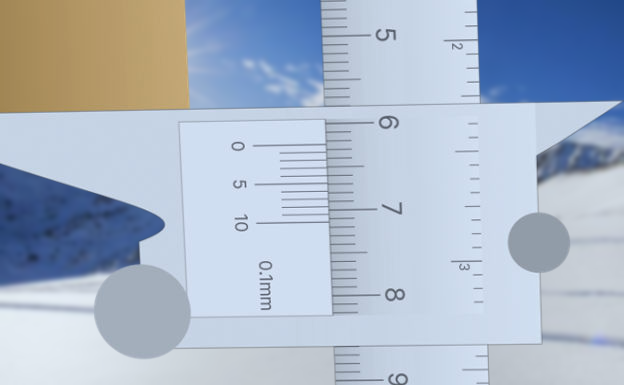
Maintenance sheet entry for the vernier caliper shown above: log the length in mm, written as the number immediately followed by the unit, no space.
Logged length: 62.4mm
